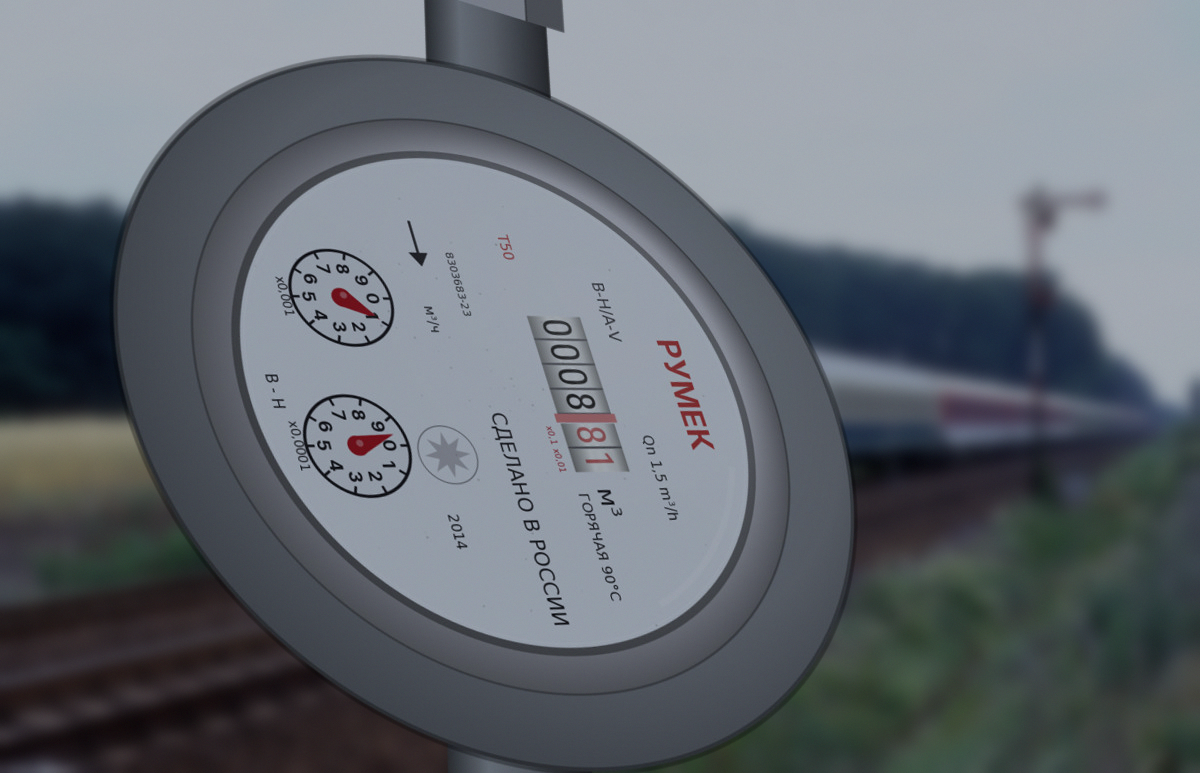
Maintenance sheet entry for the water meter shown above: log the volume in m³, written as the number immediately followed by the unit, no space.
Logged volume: 8.8109m³
